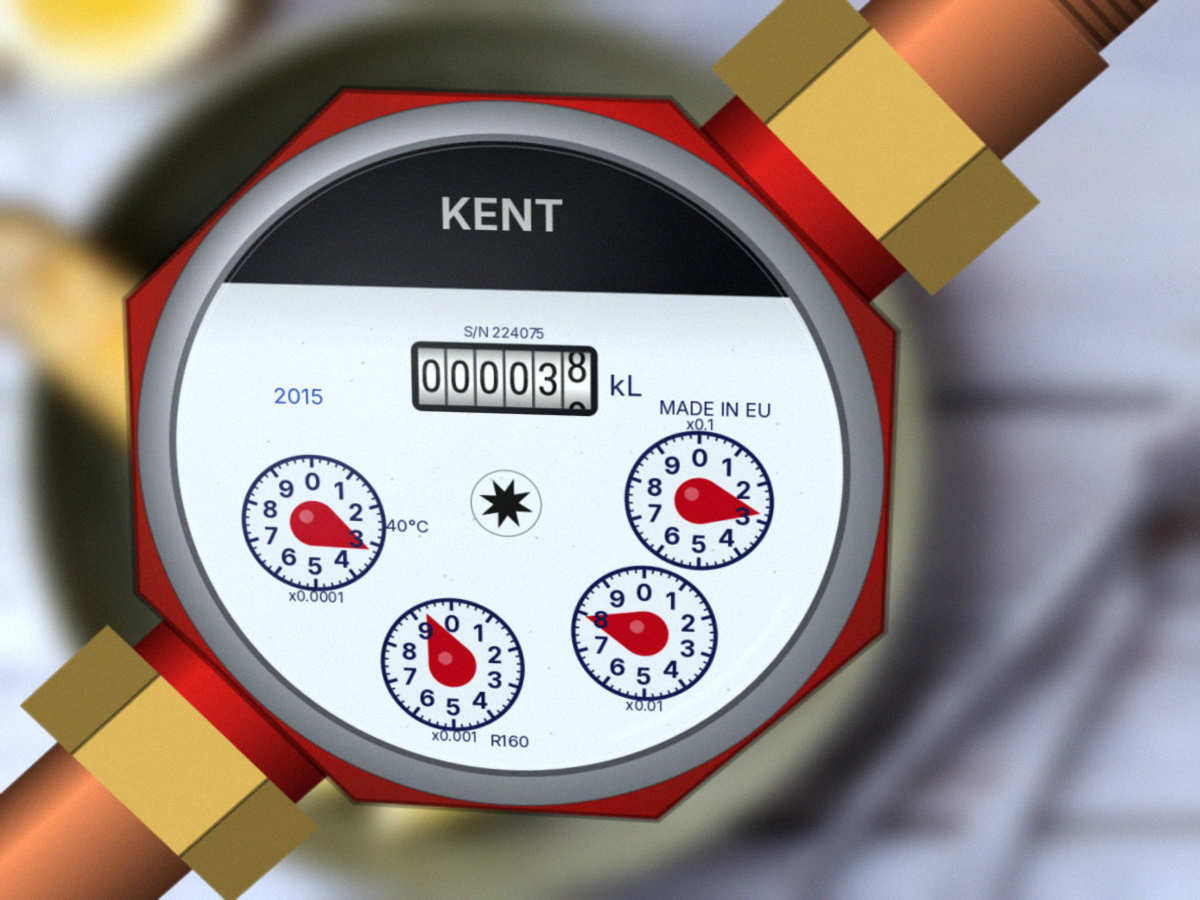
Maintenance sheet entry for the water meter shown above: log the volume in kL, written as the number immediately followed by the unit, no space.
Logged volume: 38.2793kL
